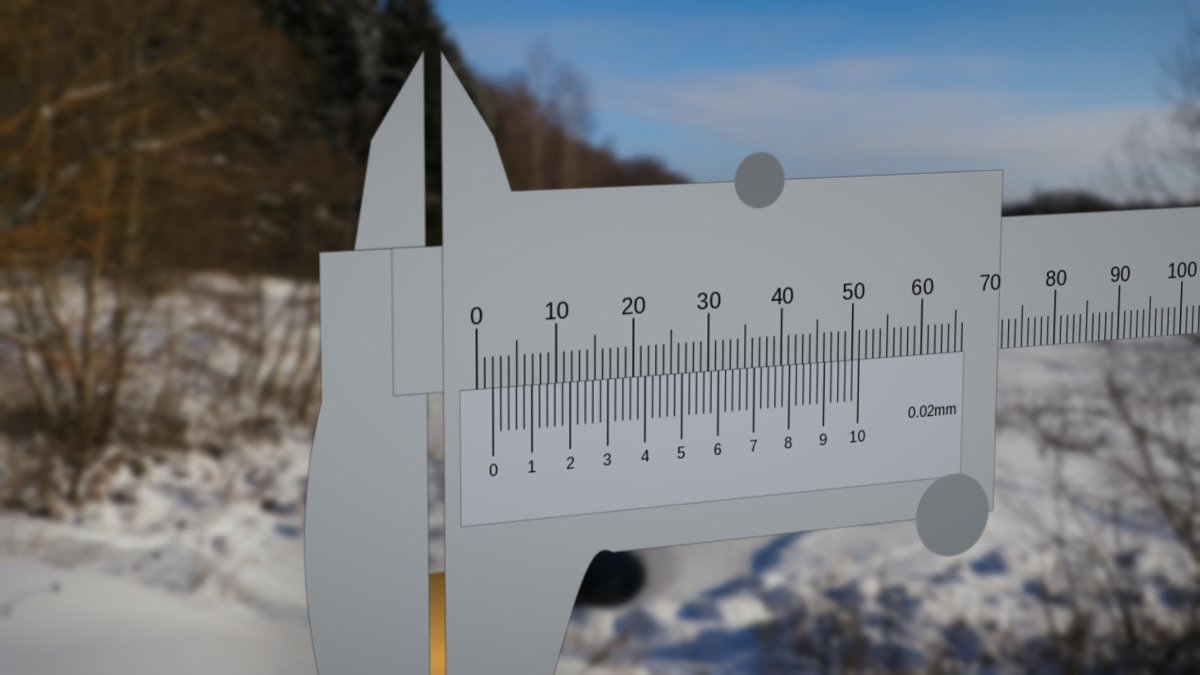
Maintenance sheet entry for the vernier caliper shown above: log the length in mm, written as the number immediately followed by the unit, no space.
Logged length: 2.0mm
